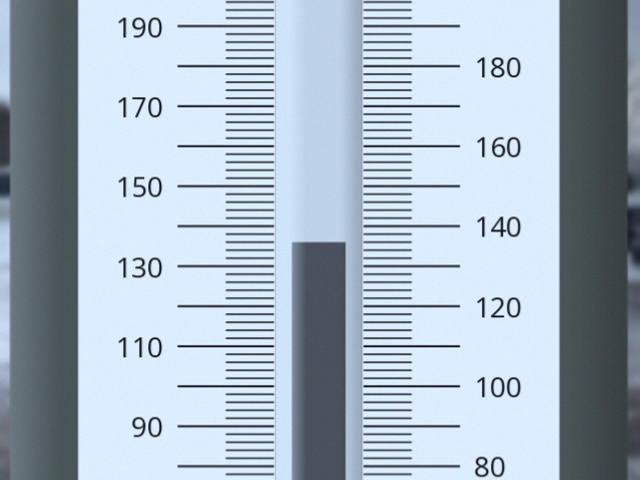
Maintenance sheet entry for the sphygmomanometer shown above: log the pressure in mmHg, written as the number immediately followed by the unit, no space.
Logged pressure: 136mmHg
